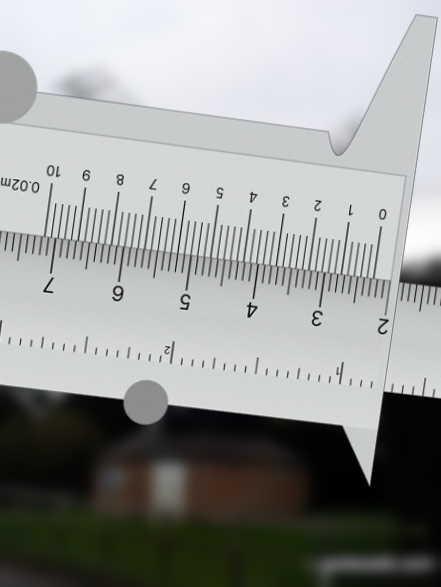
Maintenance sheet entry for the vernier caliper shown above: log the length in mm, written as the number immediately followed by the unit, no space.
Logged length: 22.6mm
